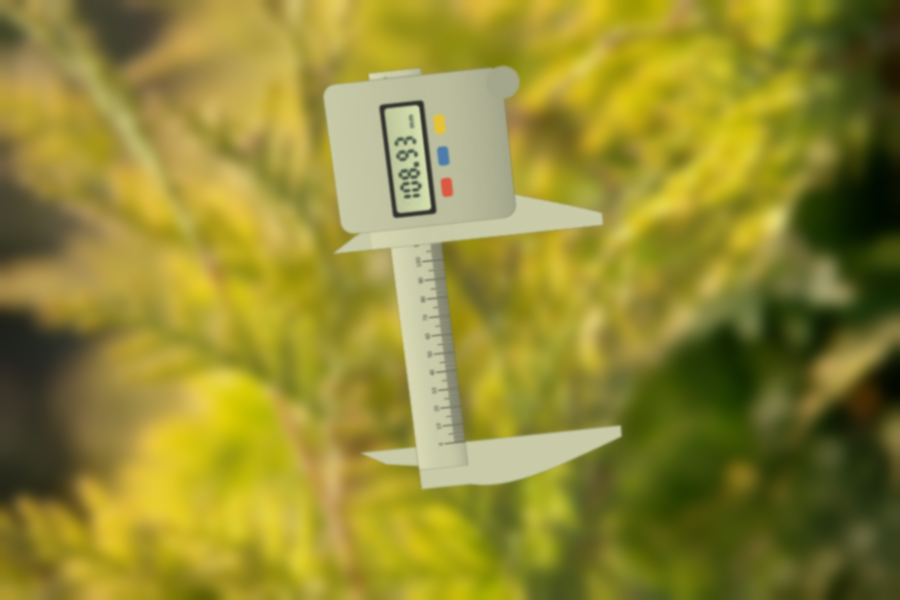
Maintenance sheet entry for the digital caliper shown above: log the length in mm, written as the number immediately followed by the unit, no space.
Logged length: 108.93mm
